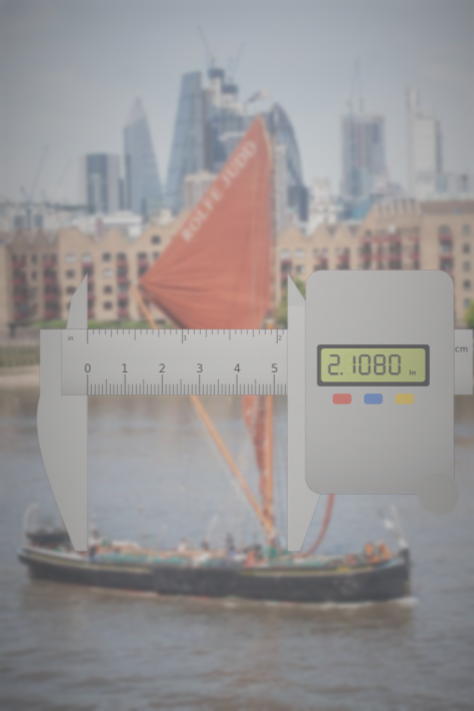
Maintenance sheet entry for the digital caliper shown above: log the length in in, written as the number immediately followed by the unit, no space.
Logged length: 2.1080in
